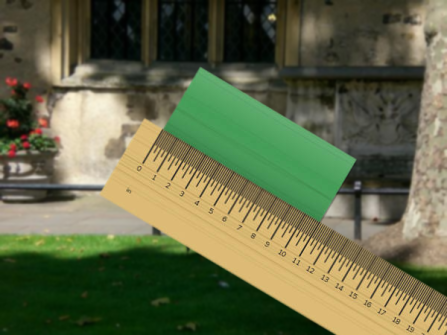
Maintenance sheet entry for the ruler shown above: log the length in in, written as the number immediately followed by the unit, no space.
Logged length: 11in
